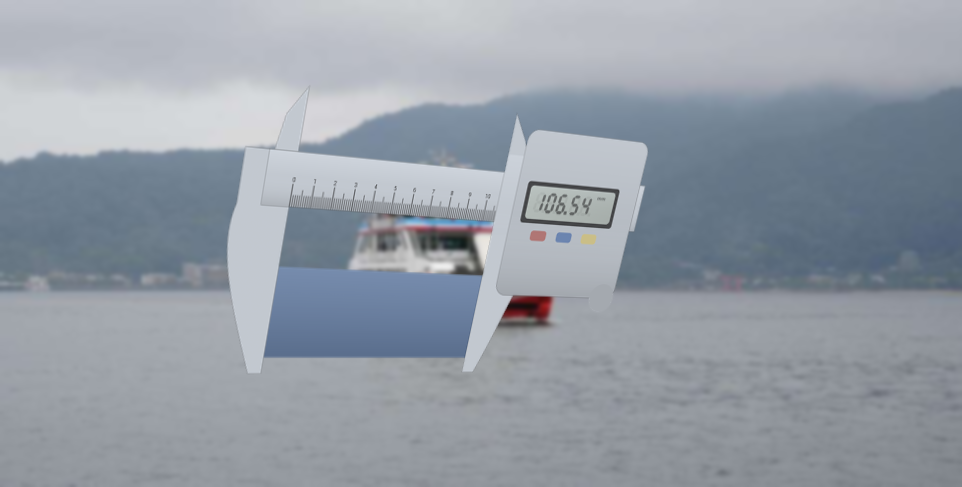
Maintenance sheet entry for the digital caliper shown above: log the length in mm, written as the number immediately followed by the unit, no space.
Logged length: 106.54mm
